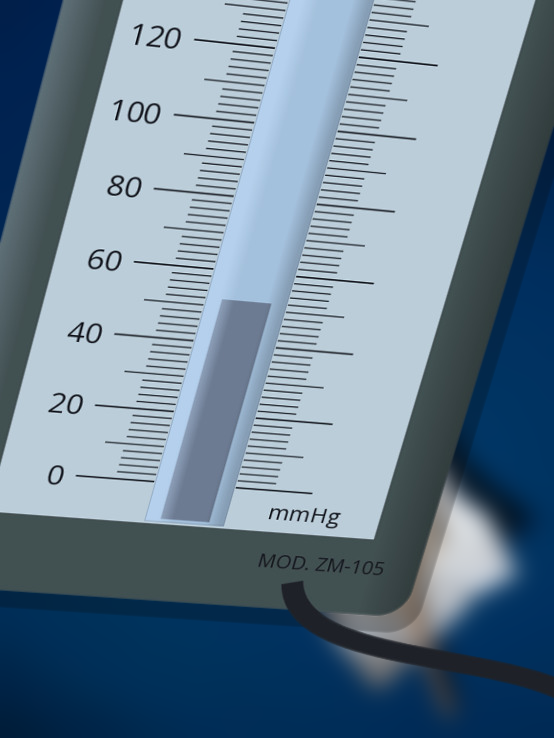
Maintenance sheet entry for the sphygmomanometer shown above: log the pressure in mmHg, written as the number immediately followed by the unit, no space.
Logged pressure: 52mmHg
